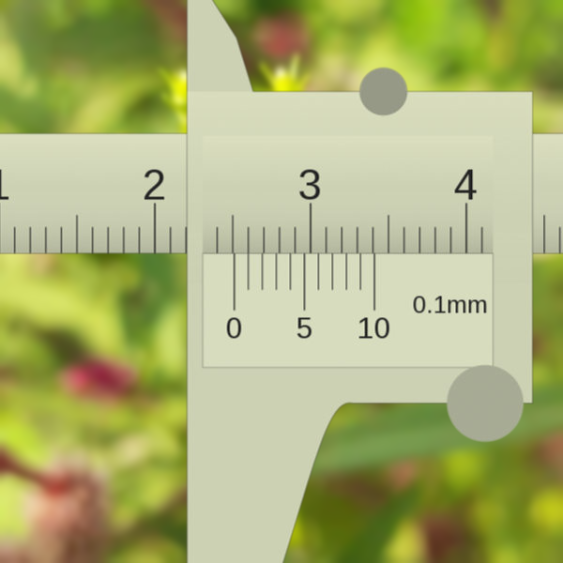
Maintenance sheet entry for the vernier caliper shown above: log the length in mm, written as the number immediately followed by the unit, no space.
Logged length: 25.1mm
